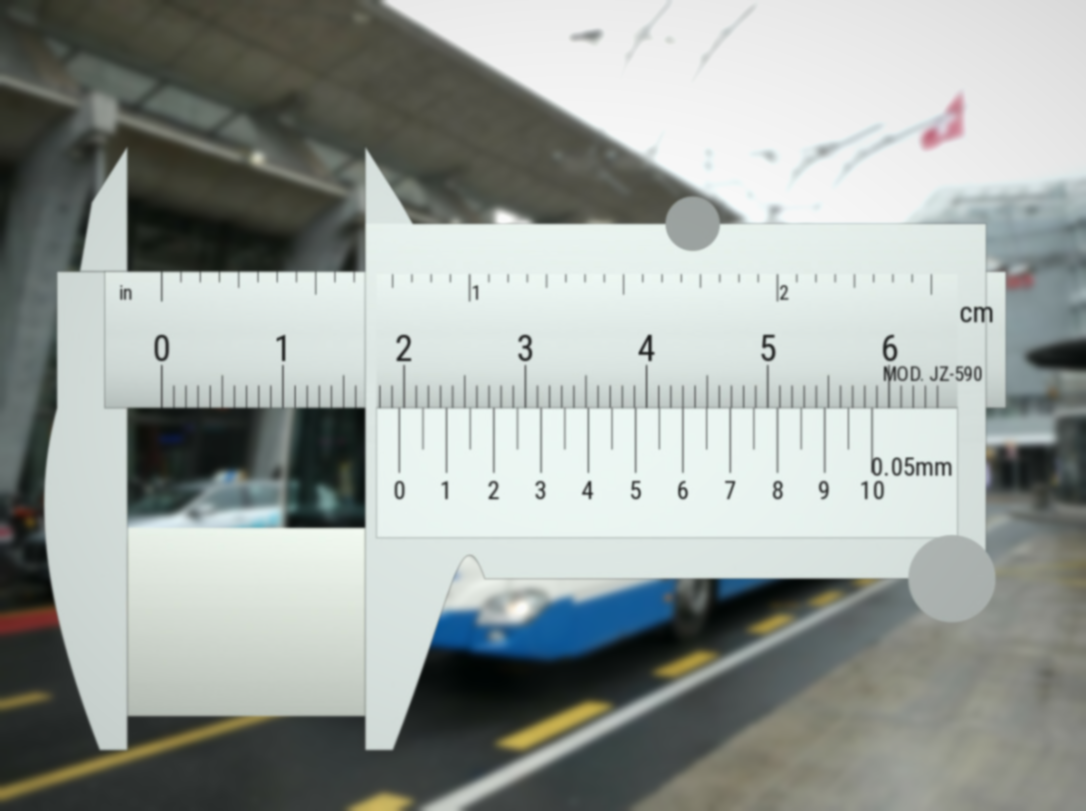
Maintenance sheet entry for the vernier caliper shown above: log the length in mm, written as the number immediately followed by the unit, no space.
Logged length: 19.6mm
